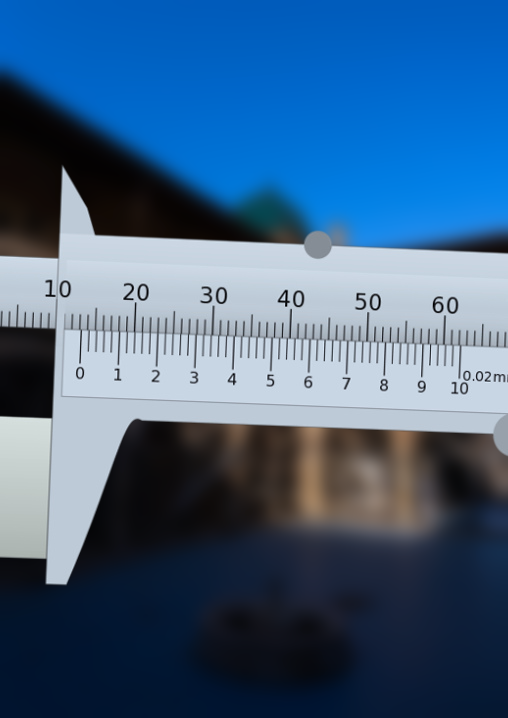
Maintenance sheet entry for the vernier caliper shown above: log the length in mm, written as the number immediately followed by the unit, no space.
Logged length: 13.2mm
